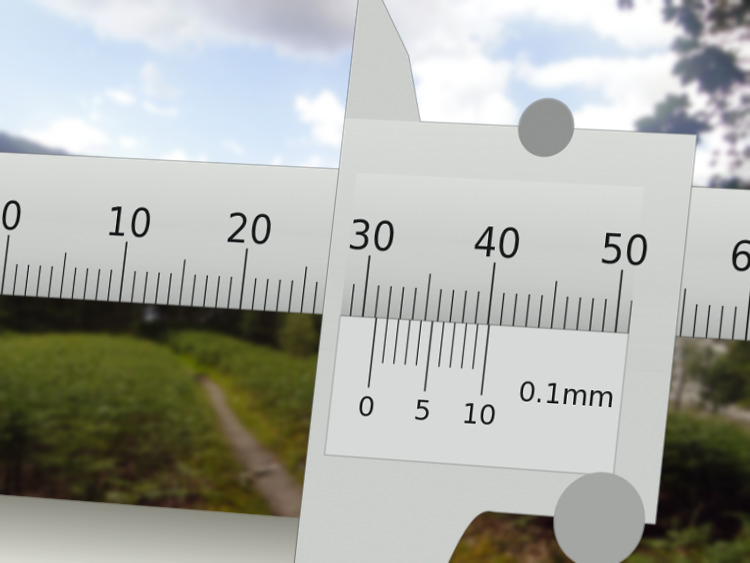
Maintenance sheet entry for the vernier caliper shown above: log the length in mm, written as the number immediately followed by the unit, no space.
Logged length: 31.1mm
